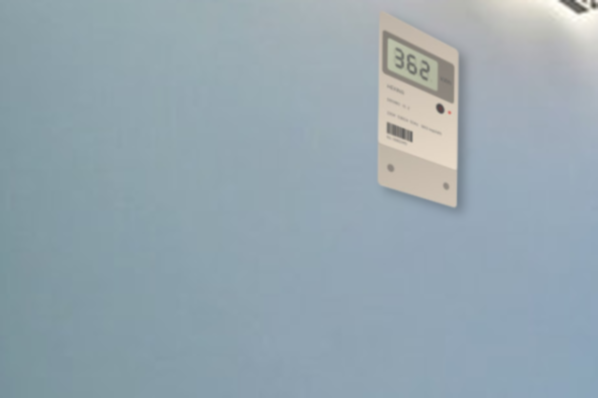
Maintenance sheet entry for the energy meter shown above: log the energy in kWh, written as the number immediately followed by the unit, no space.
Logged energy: 362kWh
